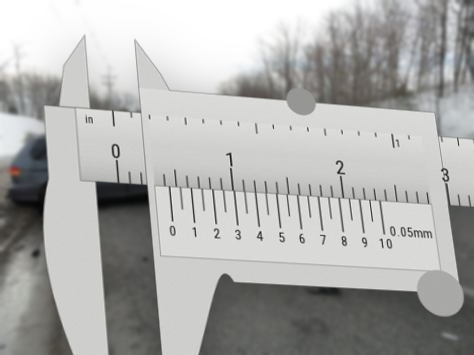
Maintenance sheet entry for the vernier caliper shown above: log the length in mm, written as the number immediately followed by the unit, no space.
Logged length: 4.4mm
